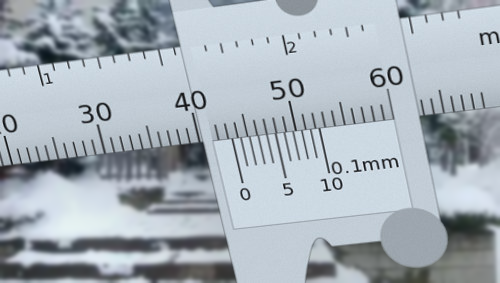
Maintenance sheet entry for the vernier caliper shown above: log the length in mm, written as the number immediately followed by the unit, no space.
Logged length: 43.4mm
